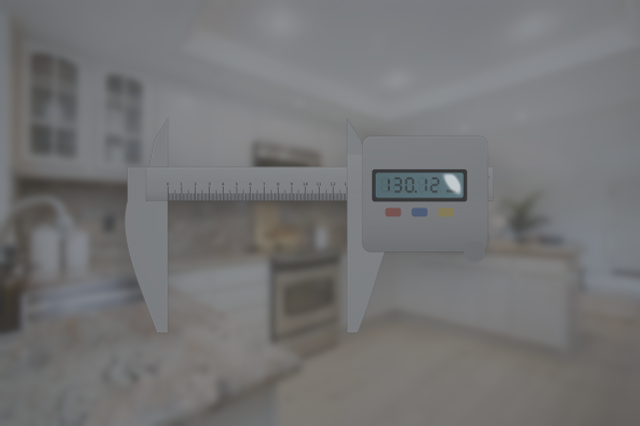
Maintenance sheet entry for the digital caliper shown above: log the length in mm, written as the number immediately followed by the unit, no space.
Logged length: 130.12mm
